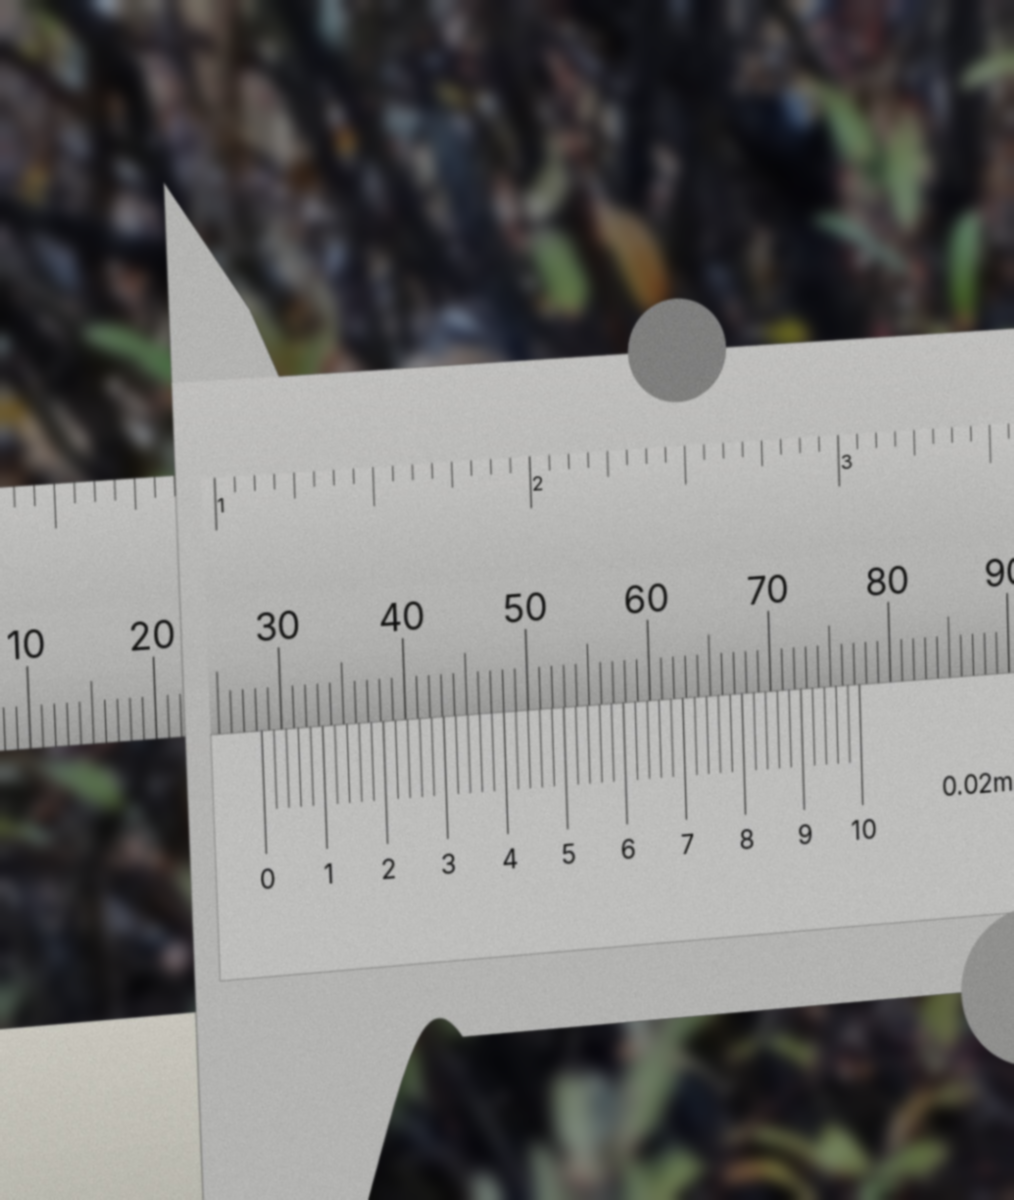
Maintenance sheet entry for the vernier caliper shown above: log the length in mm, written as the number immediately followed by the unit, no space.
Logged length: 28.4mm
